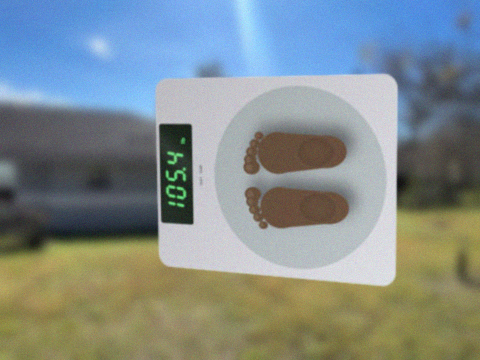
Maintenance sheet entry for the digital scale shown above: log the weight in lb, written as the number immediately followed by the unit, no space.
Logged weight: 105.4lb
